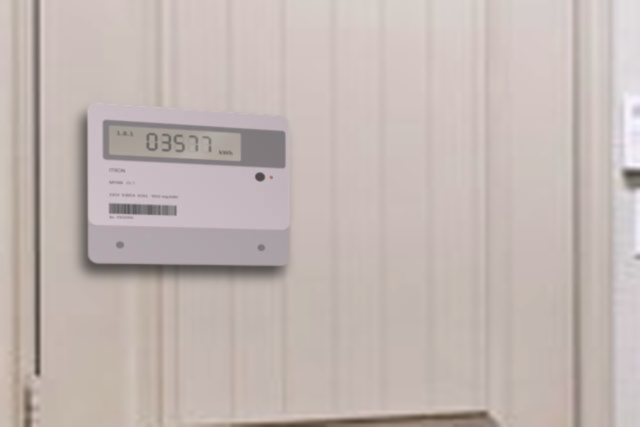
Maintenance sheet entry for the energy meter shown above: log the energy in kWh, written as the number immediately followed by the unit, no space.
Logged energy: 3577kWh
